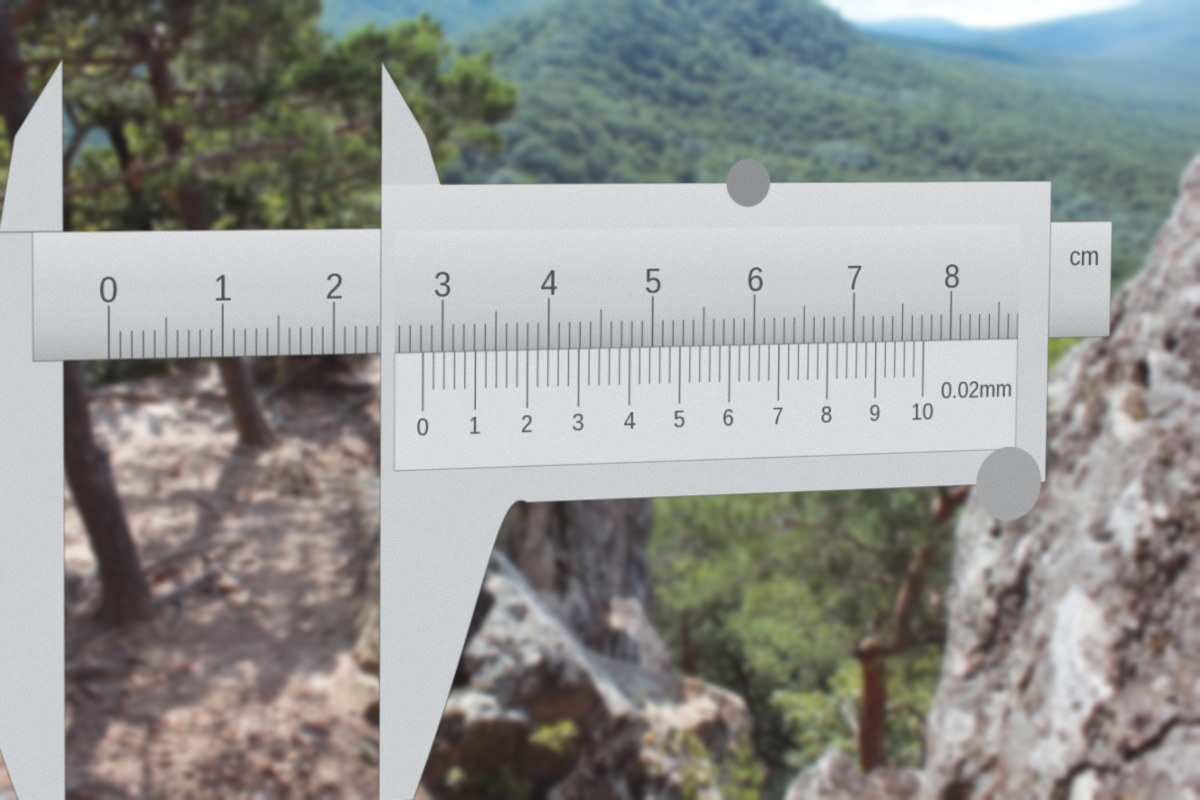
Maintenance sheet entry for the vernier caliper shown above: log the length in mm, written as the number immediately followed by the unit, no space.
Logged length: 28.2mm
